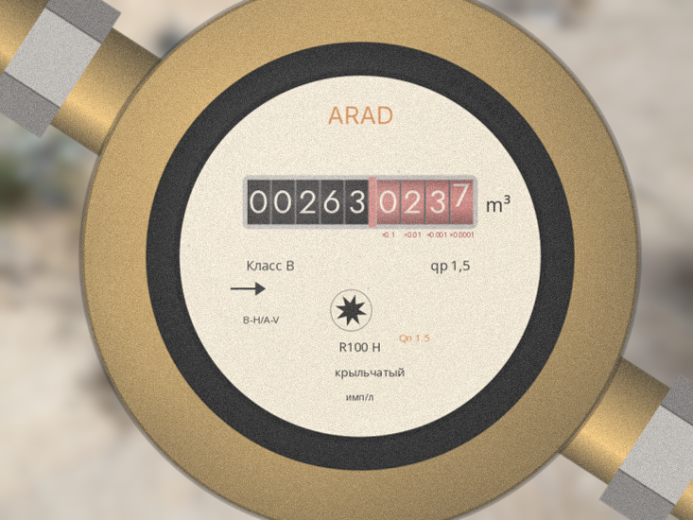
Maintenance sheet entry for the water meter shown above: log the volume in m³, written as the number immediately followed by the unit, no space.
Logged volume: 263.0237m³
